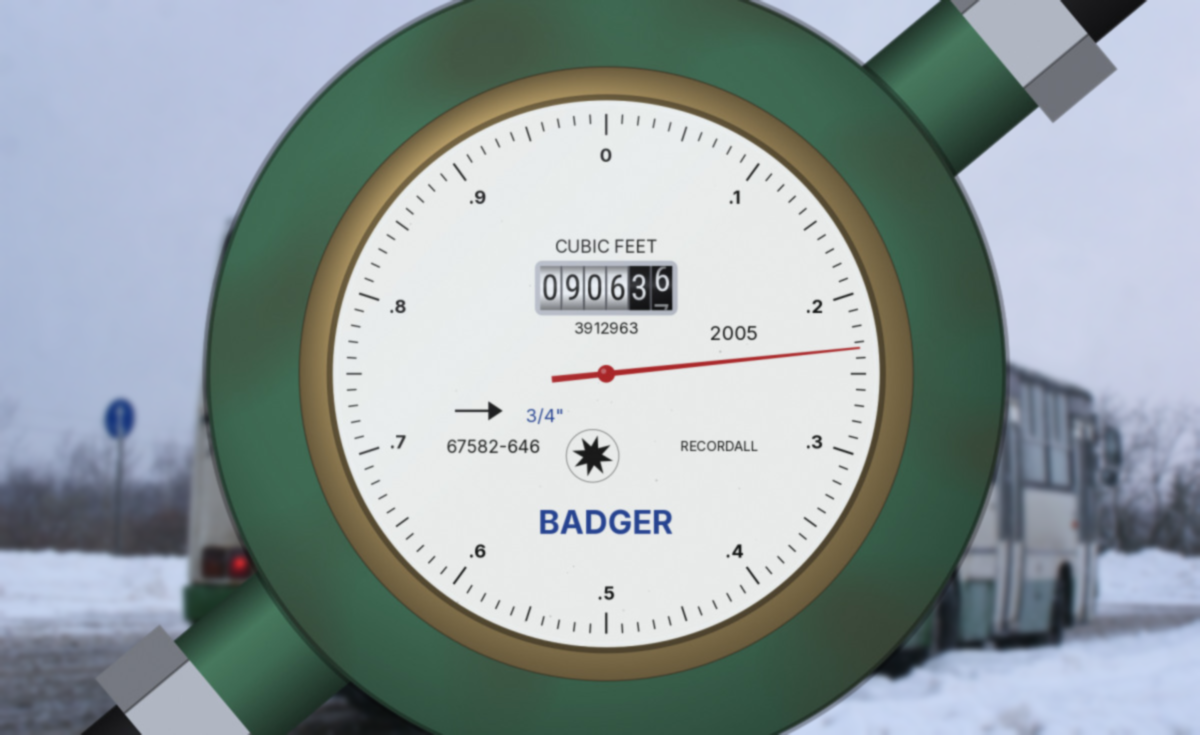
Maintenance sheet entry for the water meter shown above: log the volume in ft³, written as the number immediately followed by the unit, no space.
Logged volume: 90636.23ft³
